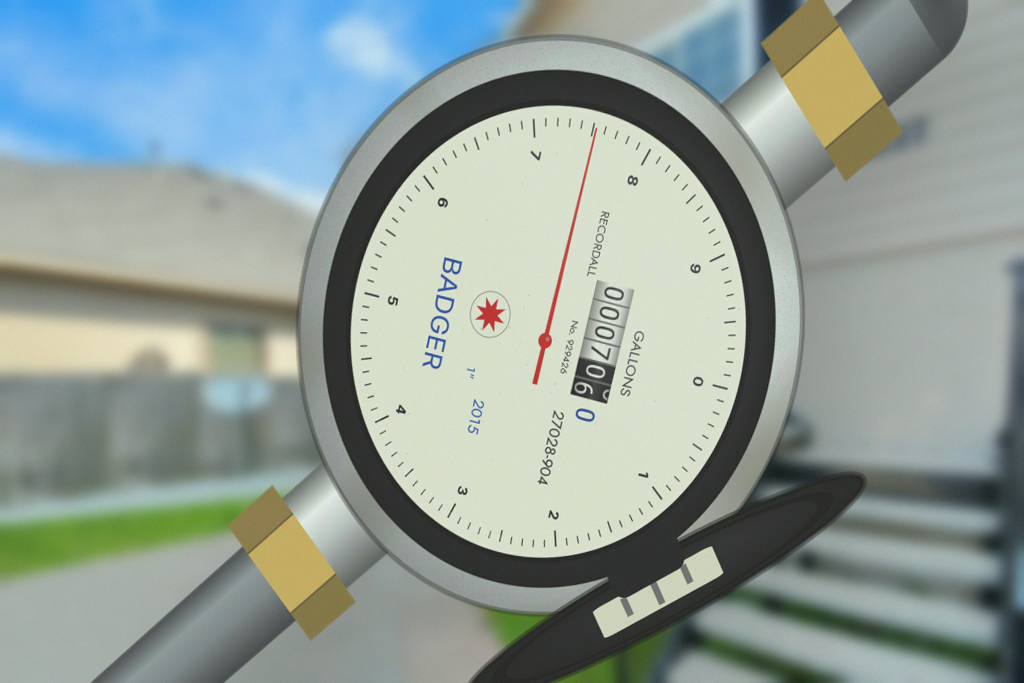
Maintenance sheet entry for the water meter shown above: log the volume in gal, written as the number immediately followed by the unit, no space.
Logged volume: 7057.5gal
